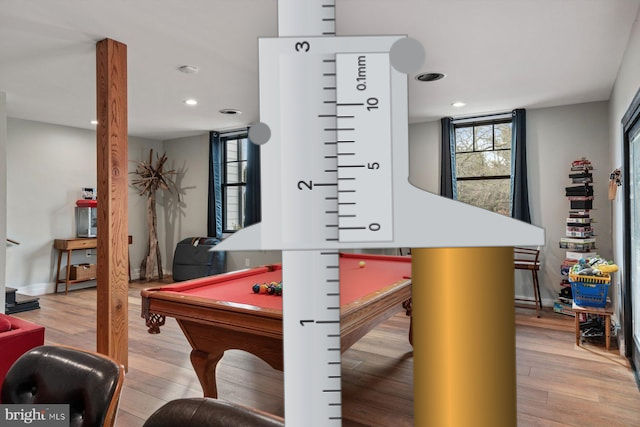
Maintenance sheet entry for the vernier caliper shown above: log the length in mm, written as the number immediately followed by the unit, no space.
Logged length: 16.8mm
